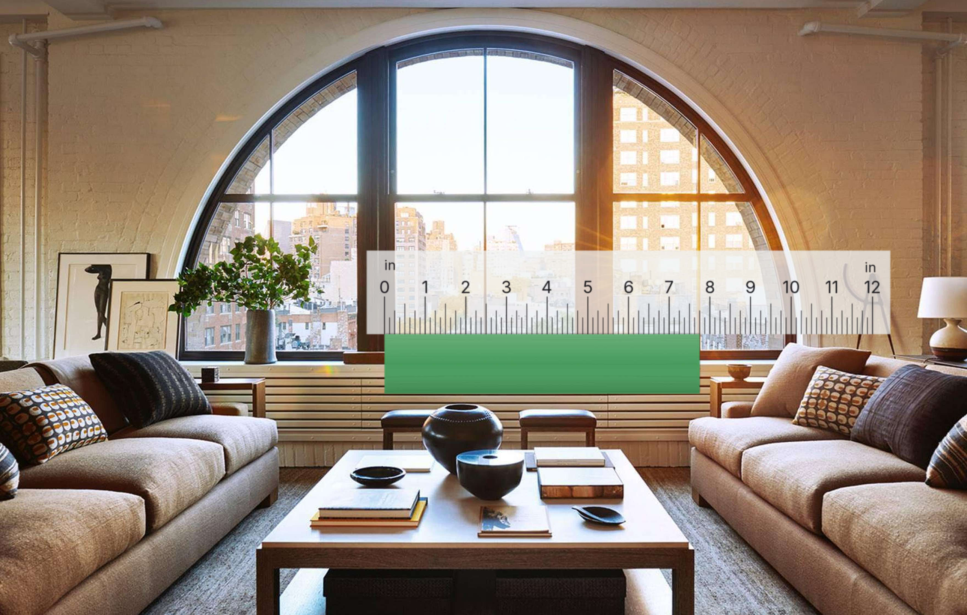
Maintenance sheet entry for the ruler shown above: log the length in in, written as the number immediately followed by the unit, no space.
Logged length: 7.75in
